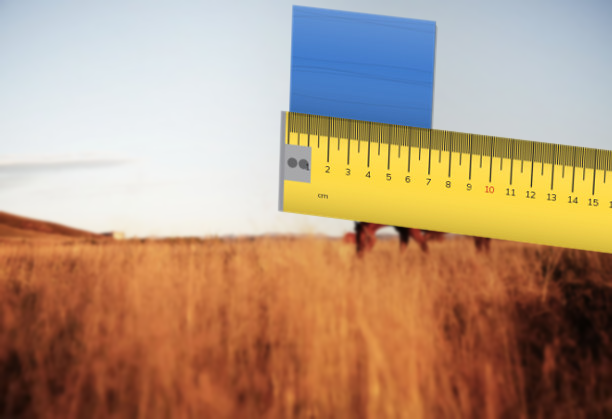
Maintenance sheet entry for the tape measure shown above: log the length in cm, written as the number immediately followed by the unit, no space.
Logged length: 7cm
